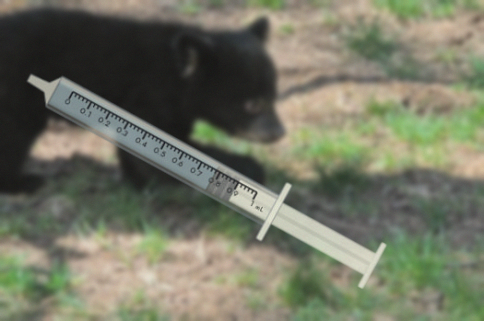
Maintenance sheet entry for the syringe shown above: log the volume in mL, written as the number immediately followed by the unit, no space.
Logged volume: 0.78mL
